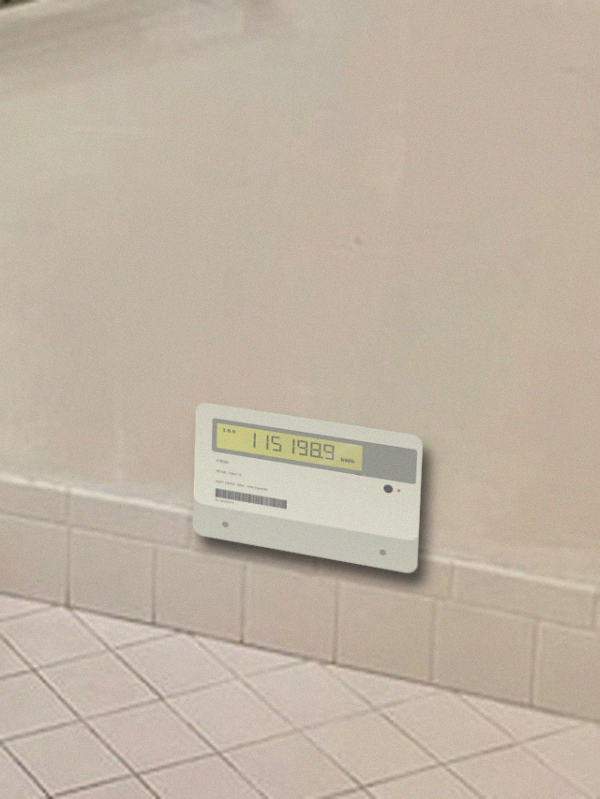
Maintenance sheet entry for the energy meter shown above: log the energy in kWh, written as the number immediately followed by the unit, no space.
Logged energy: 115198.9kWh
